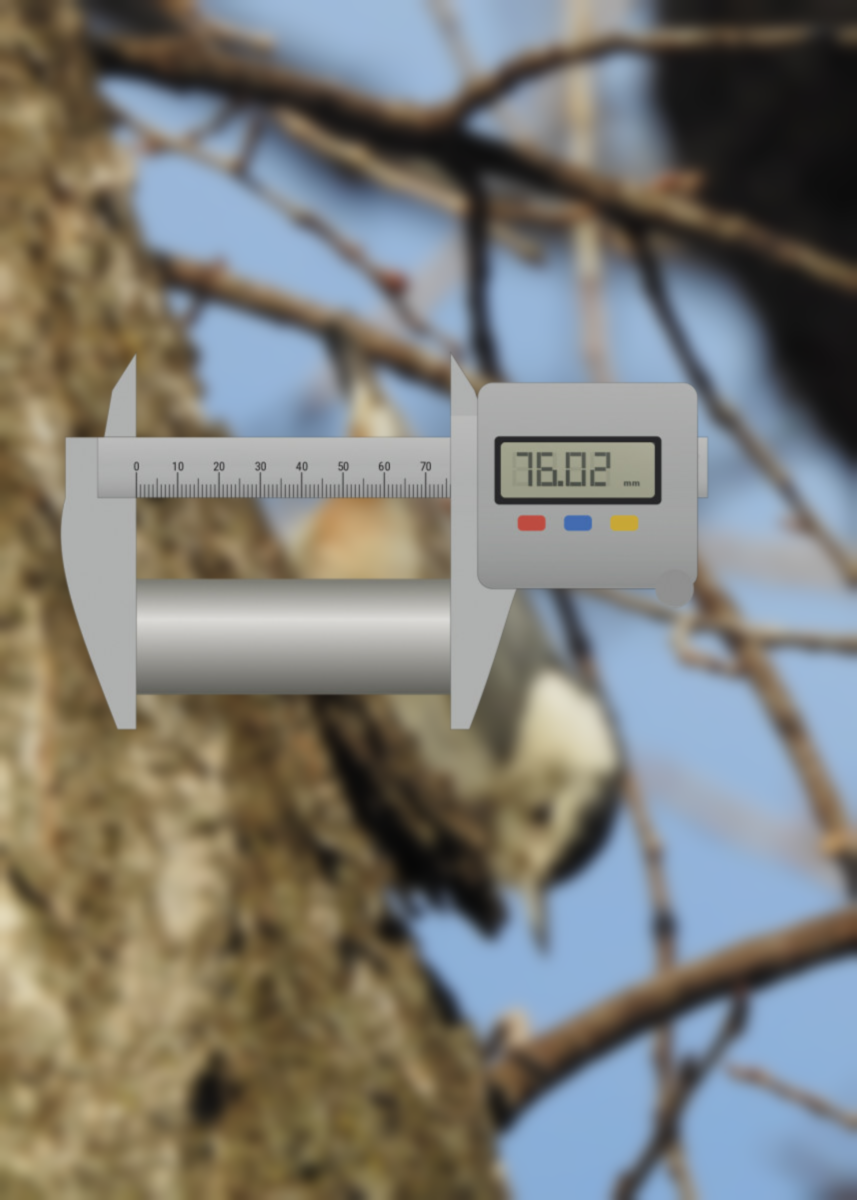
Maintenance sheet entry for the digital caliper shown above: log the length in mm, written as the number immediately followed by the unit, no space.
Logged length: 76.02mm
